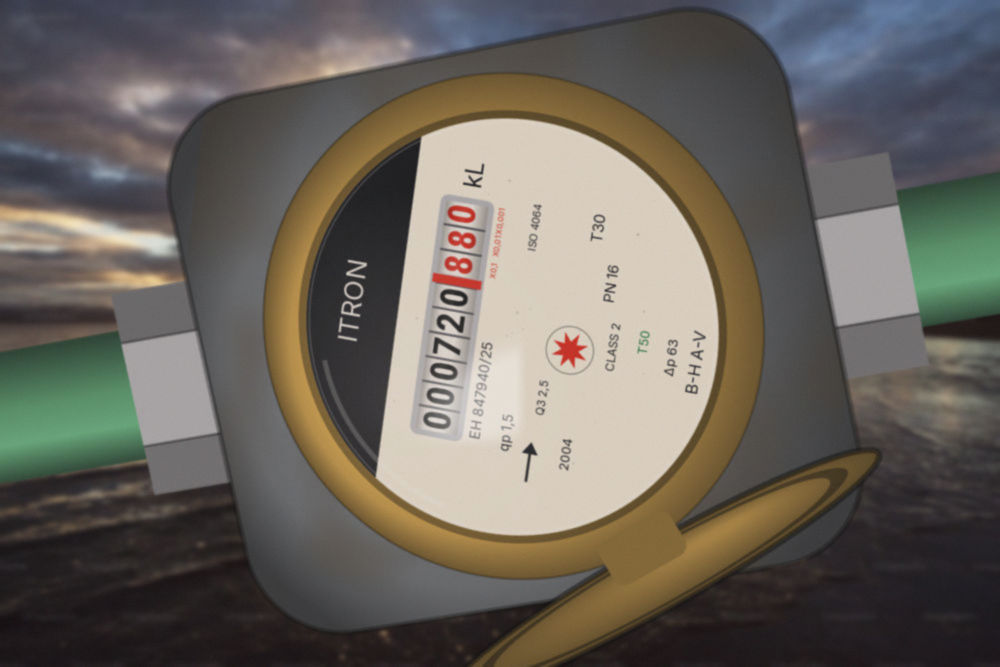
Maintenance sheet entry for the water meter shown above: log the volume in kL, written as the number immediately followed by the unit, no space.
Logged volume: 720.880kL
